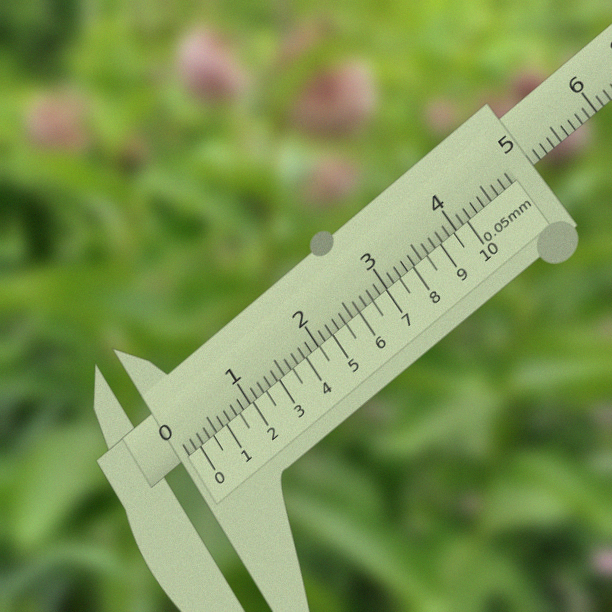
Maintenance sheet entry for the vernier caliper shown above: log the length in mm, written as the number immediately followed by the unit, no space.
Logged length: 2.6mm
